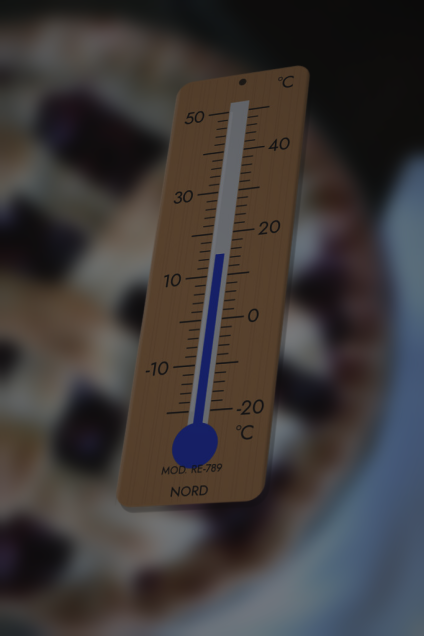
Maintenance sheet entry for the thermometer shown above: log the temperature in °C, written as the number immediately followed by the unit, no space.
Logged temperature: 15°C
